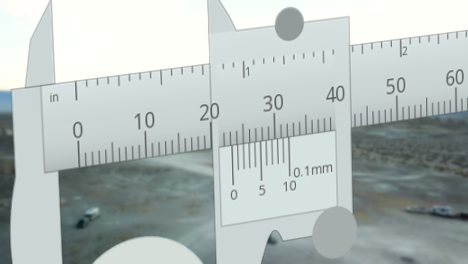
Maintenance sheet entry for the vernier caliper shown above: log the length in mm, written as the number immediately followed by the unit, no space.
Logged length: 23.2mm
